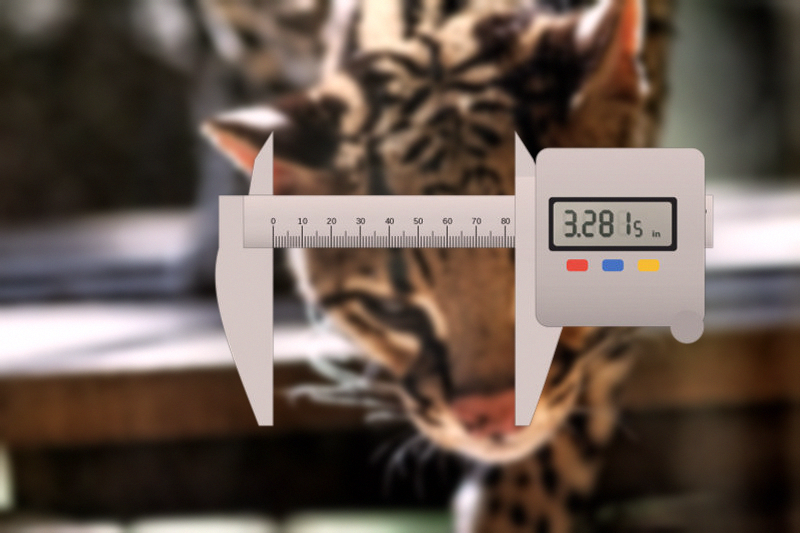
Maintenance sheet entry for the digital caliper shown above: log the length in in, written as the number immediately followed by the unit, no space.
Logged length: 3.2815in
